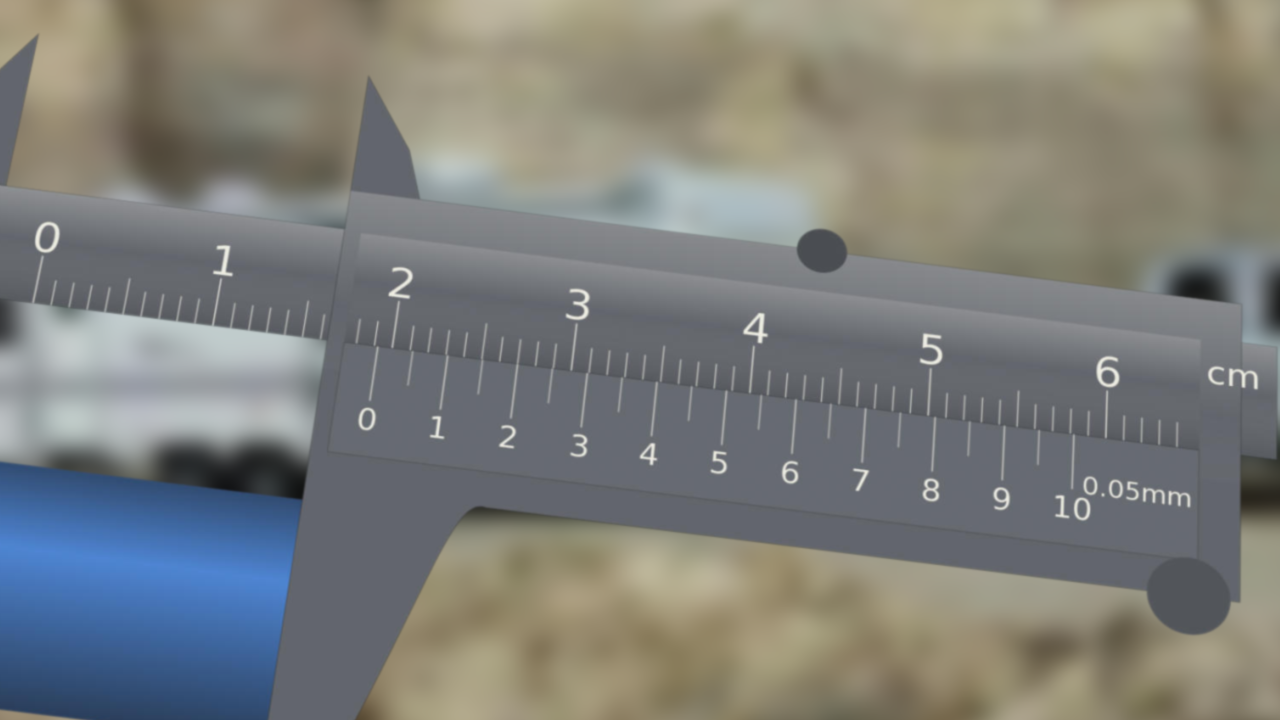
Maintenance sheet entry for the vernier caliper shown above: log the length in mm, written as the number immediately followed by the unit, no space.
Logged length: 19.2mm
